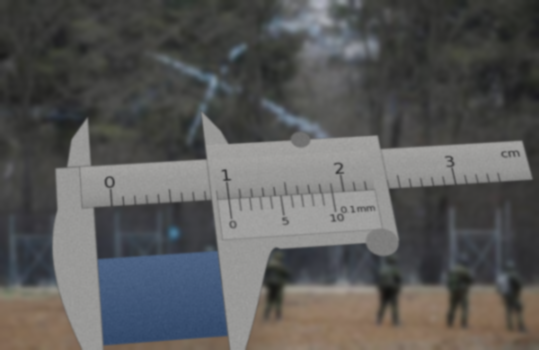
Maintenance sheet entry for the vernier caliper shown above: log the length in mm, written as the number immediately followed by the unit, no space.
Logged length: 10.0mm
